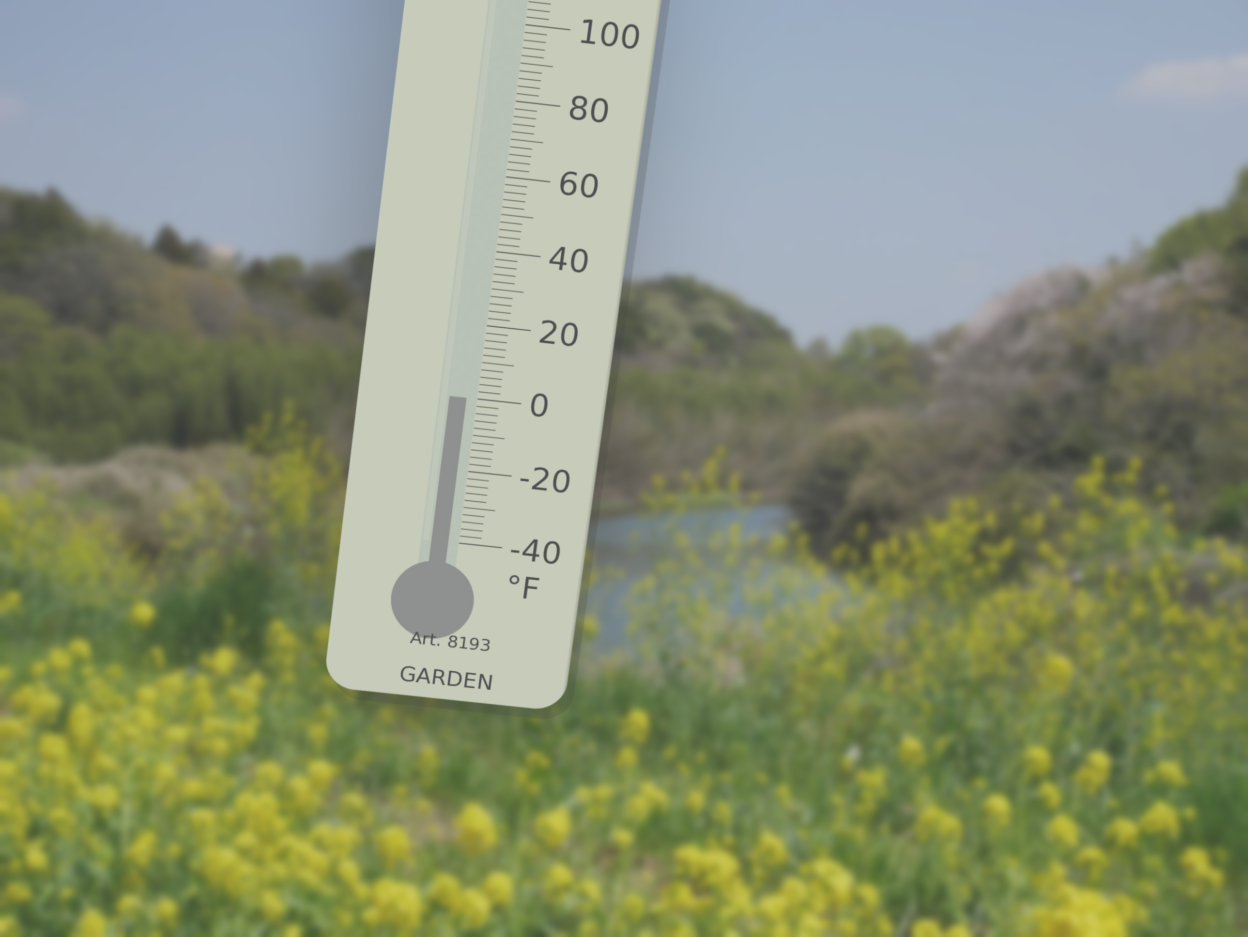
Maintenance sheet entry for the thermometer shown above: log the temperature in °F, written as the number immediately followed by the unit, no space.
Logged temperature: 0°F
